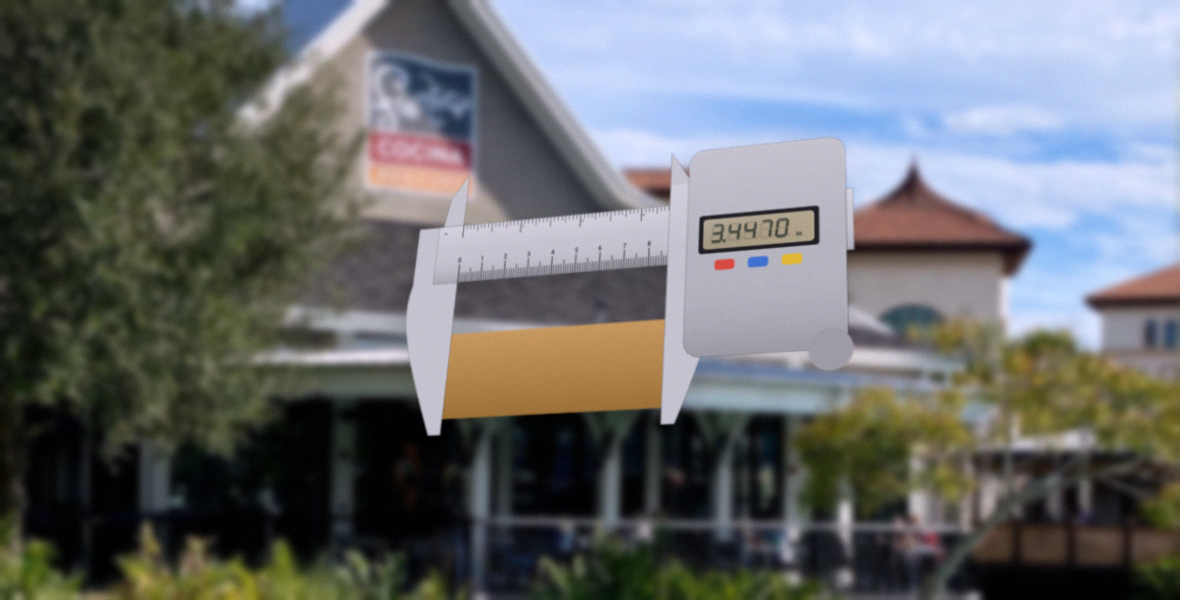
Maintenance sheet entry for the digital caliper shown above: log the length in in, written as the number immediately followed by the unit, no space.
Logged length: 3.4470in
